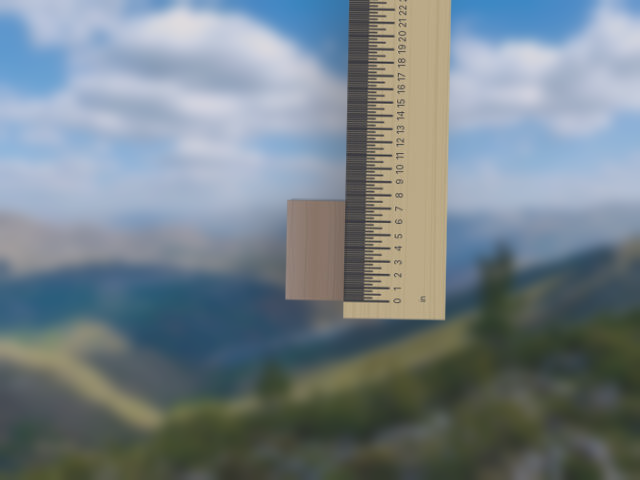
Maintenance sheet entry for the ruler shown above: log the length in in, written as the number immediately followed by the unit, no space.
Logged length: 7.5in
